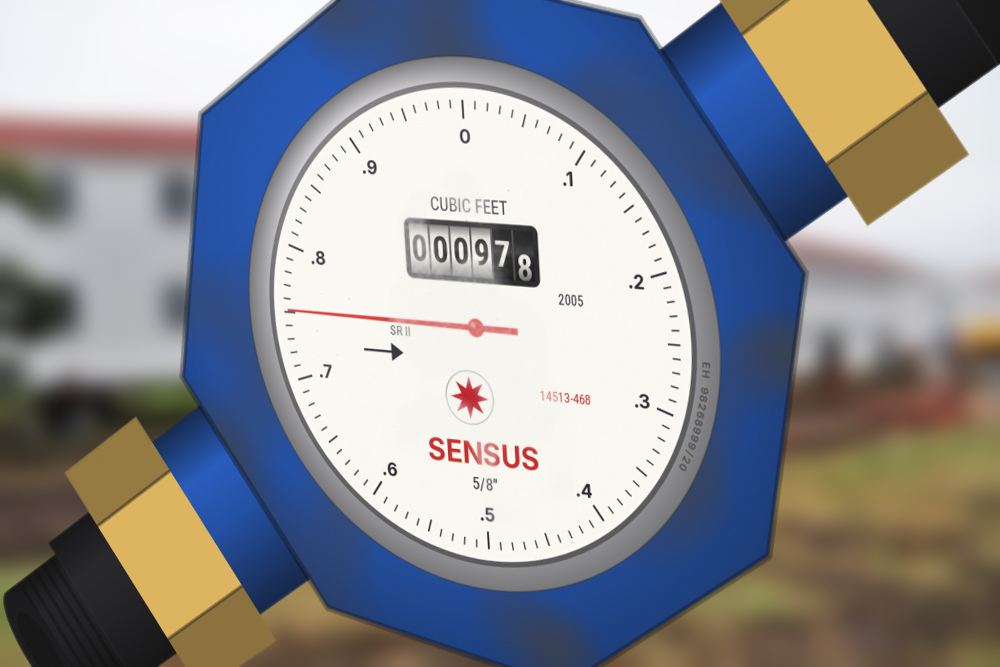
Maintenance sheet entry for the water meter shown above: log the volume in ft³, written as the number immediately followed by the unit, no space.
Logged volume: 977.75ft³
